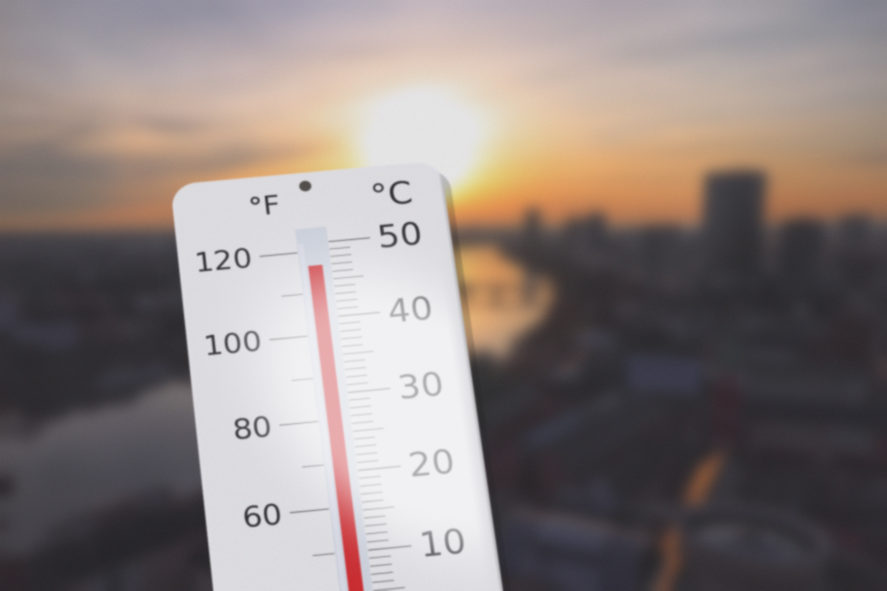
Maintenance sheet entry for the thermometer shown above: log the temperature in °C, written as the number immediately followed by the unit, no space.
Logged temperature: 47°C
